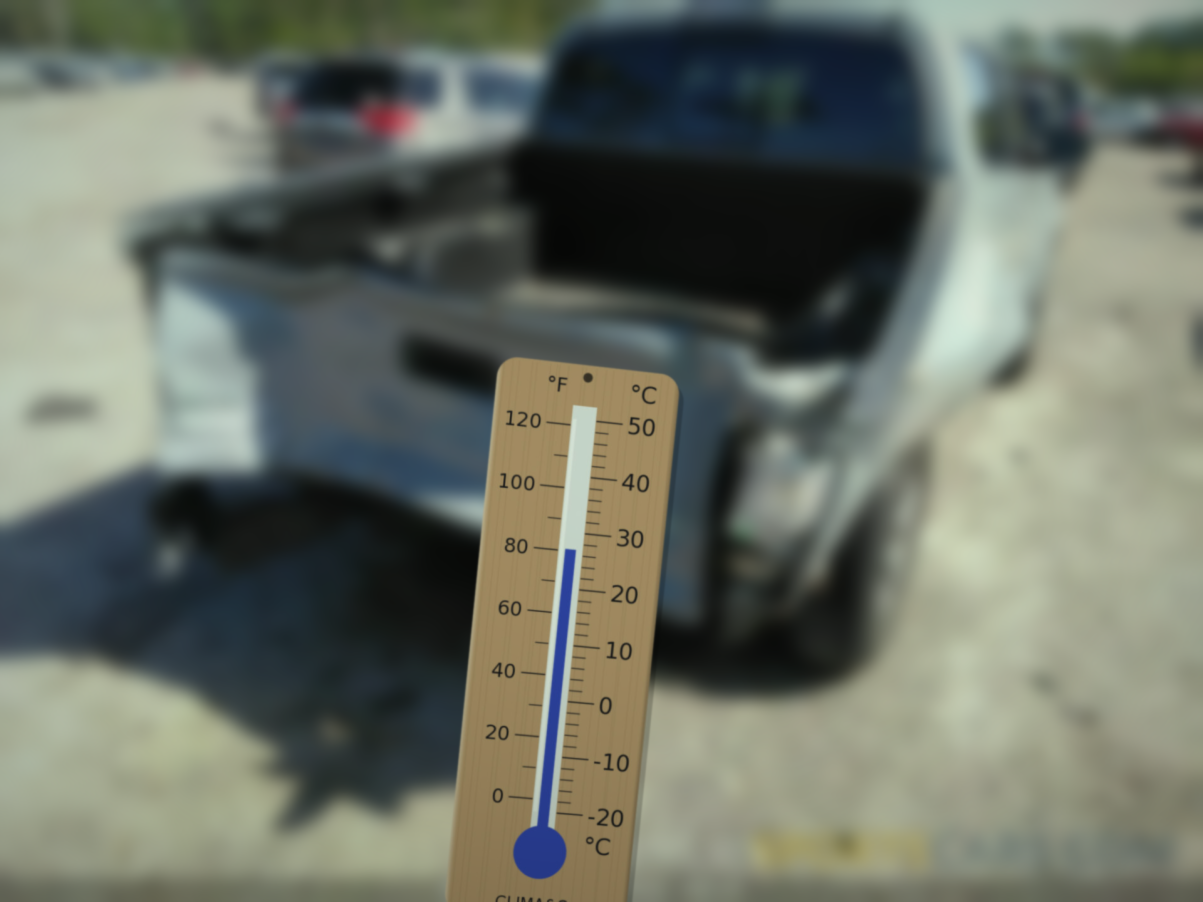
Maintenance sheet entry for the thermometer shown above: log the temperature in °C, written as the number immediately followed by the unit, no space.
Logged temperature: 27°C
